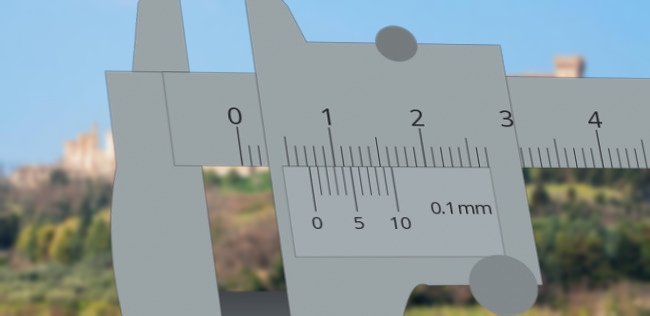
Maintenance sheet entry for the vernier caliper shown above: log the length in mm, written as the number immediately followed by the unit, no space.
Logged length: 7.2mm
